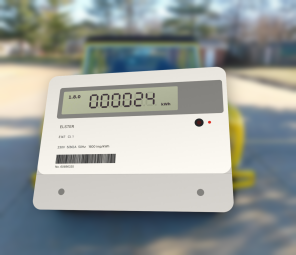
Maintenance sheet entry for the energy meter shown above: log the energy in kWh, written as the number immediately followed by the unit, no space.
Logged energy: 24kWh
